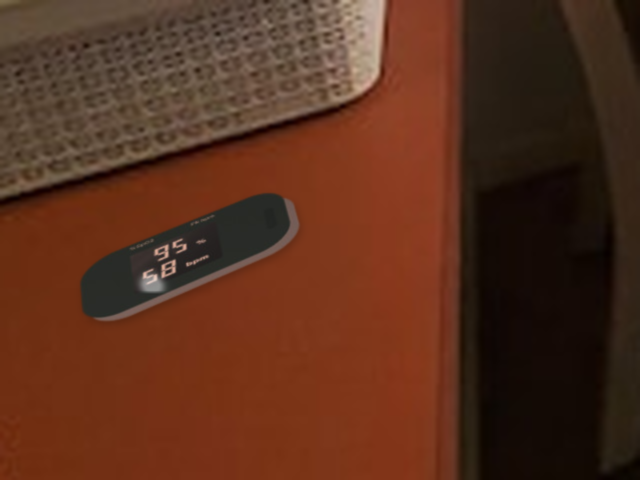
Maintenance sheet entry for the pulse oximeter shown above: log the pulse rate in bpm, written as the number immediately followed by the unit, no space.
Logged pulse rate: 58bpm
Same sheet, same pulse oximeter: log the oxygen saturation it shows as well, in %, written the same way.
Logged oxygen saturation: 95%
